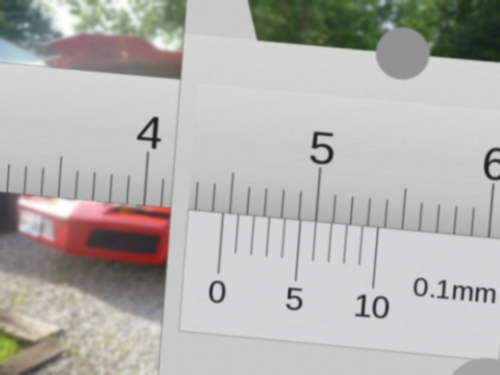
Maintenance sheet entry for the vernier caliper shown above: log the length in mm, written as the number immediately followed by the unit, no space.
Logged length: 44.6mm
